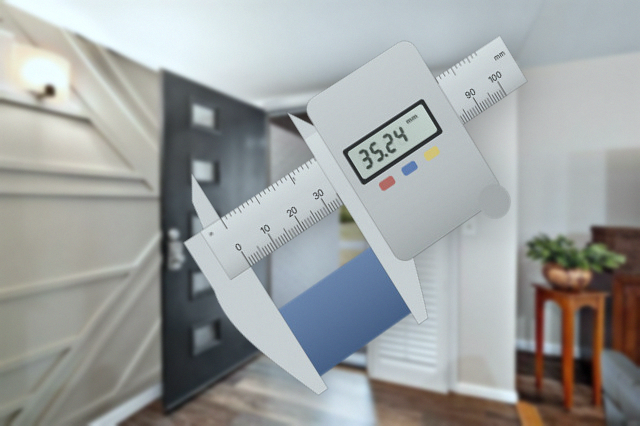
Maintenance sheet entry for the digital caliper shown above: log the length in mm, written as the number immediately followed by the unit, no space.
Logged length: 35.24mm
